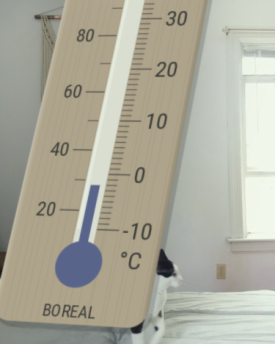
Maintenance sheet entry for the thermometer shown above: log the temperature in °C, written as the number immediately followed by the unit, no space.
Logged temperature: -2°C
